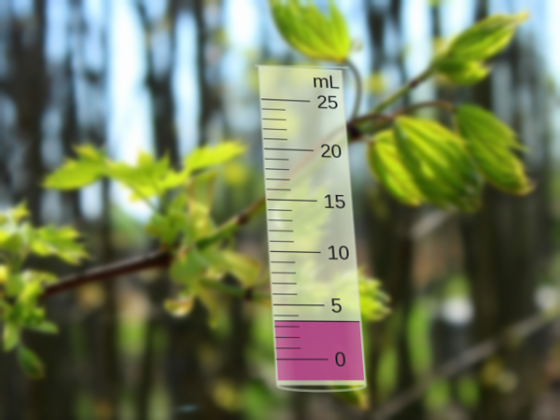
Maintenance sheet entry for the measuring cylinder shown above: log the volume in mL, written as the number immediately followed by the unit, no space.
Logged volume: 3.5mL
